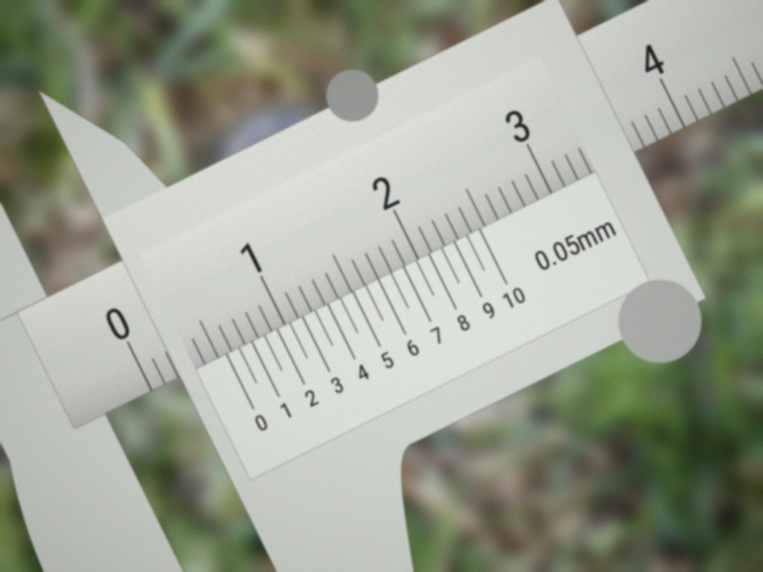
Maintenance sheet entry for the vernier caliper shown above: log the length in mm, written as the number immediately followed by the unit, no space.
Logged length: 5.6mm
